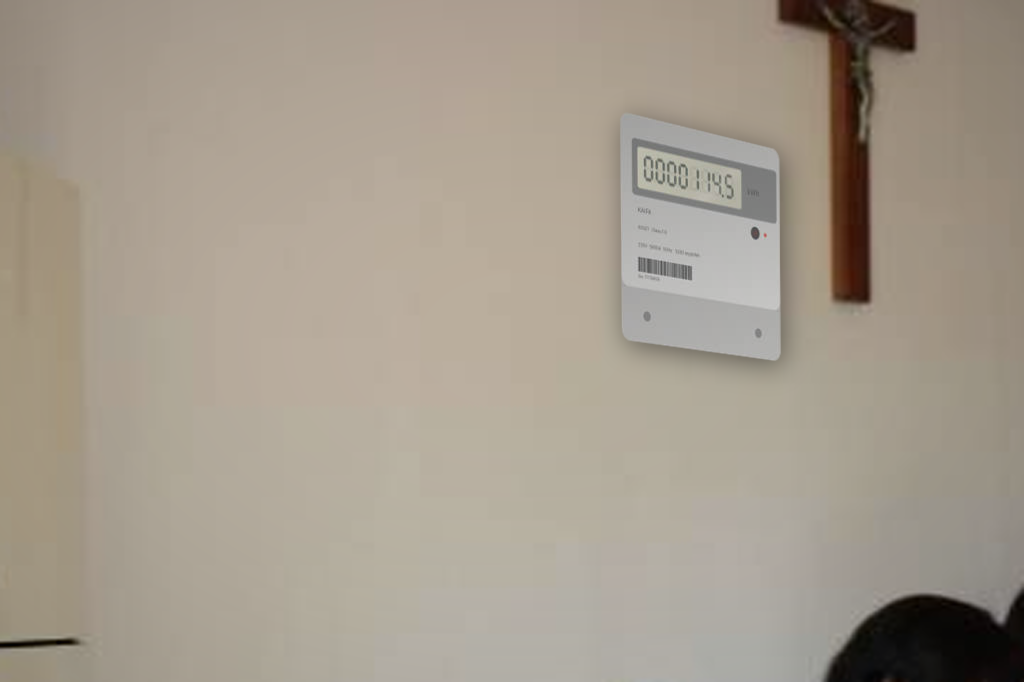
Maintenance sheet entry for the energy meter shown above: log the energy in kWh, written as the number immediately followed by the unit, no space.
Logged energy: 114.5kWh
